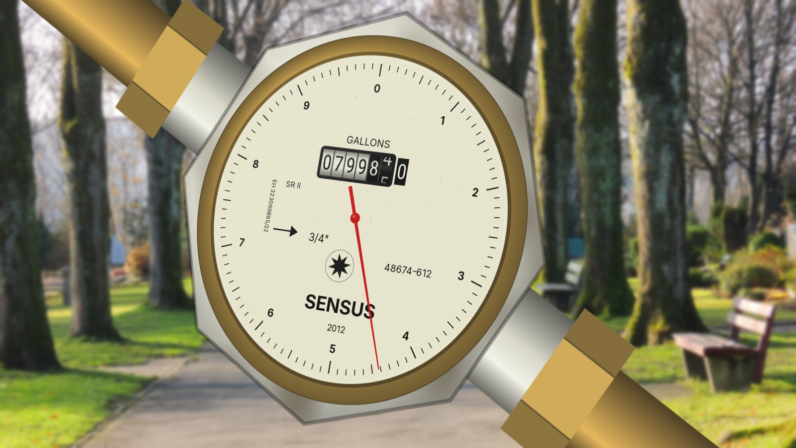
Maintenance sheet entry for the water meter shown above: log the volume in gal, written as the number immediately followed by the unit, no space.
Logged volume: 799844.4gal
